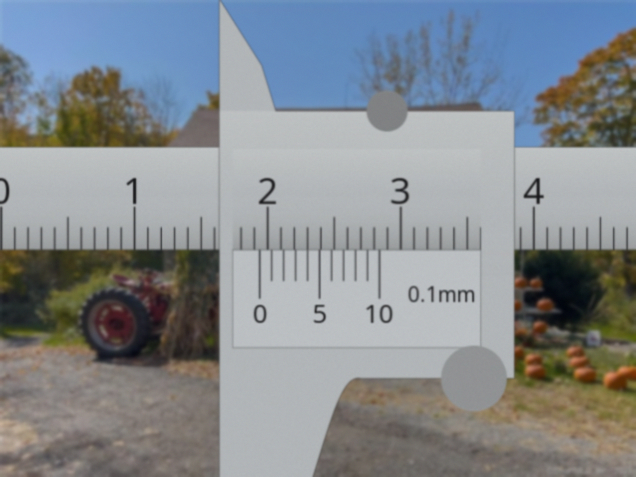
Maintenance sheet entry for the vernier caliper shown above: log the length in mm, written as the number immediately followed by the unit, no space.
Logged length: 19.4mm
